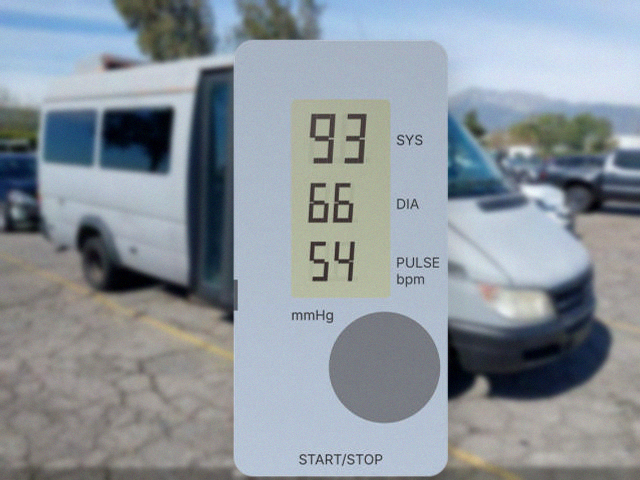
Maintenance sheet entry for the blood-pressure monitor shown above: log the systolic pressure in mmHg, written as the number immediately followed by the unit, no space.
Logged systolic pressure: 93mmHg
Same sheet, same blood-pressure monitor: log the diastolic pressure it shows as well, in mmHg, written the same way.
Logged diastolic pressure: 66mmHg
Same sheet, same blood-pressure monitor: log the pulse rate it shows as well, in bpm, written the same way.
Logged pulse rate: 54bpm
